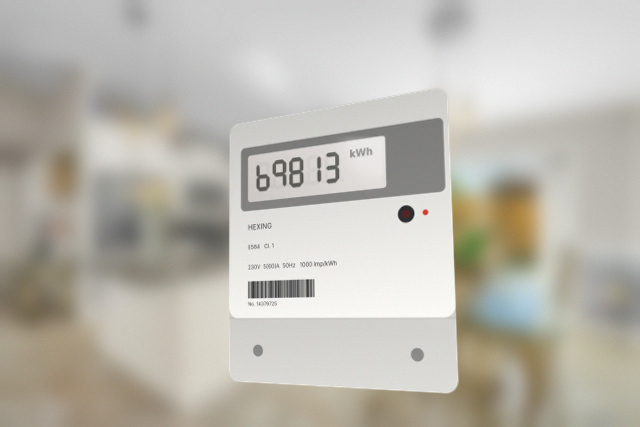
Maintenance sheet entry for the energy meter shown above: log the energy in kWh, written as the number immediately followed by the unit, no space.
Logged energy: 69813kWh
